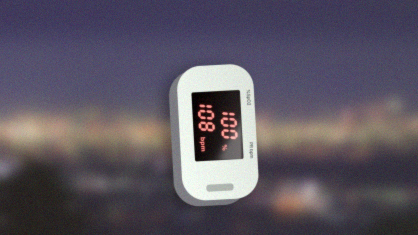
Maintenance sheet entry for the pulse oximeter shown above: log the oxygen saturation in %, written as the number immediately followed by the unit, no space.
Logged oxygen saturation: 100%
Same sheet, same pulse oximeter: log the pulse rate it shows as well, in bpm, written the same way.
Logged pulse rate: 108bpm
